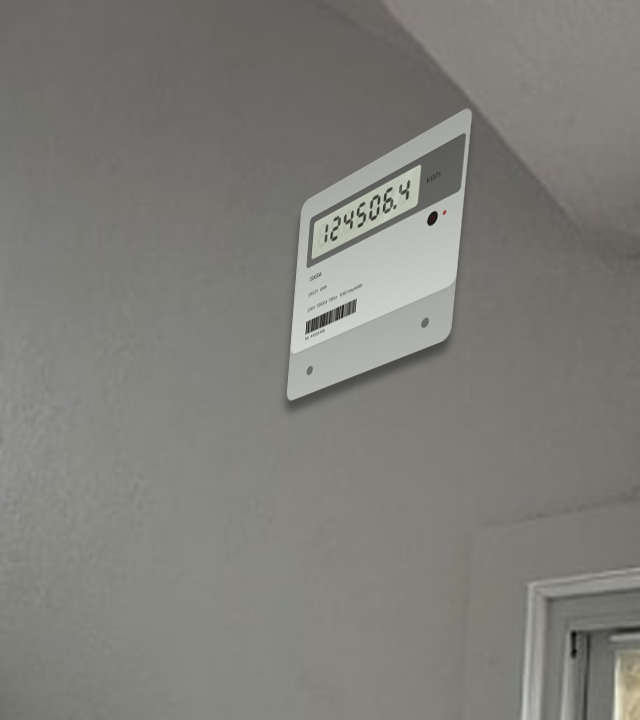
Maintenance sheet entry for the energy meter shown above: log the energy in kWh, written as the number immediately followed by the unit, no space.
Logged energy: 124506.4kWh
